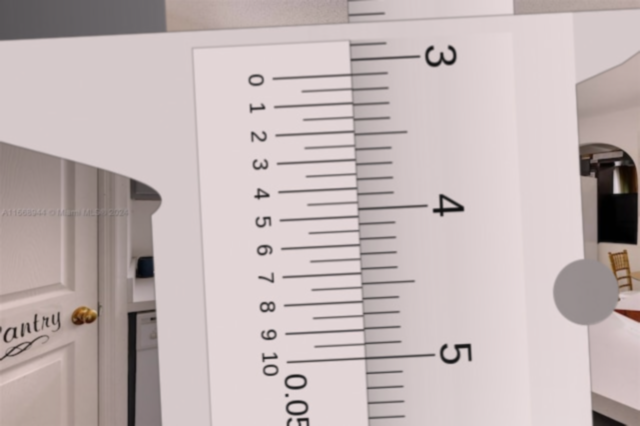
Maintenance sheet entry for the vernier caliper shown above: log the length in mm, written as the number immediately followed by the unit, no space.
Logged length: 31.0mm
